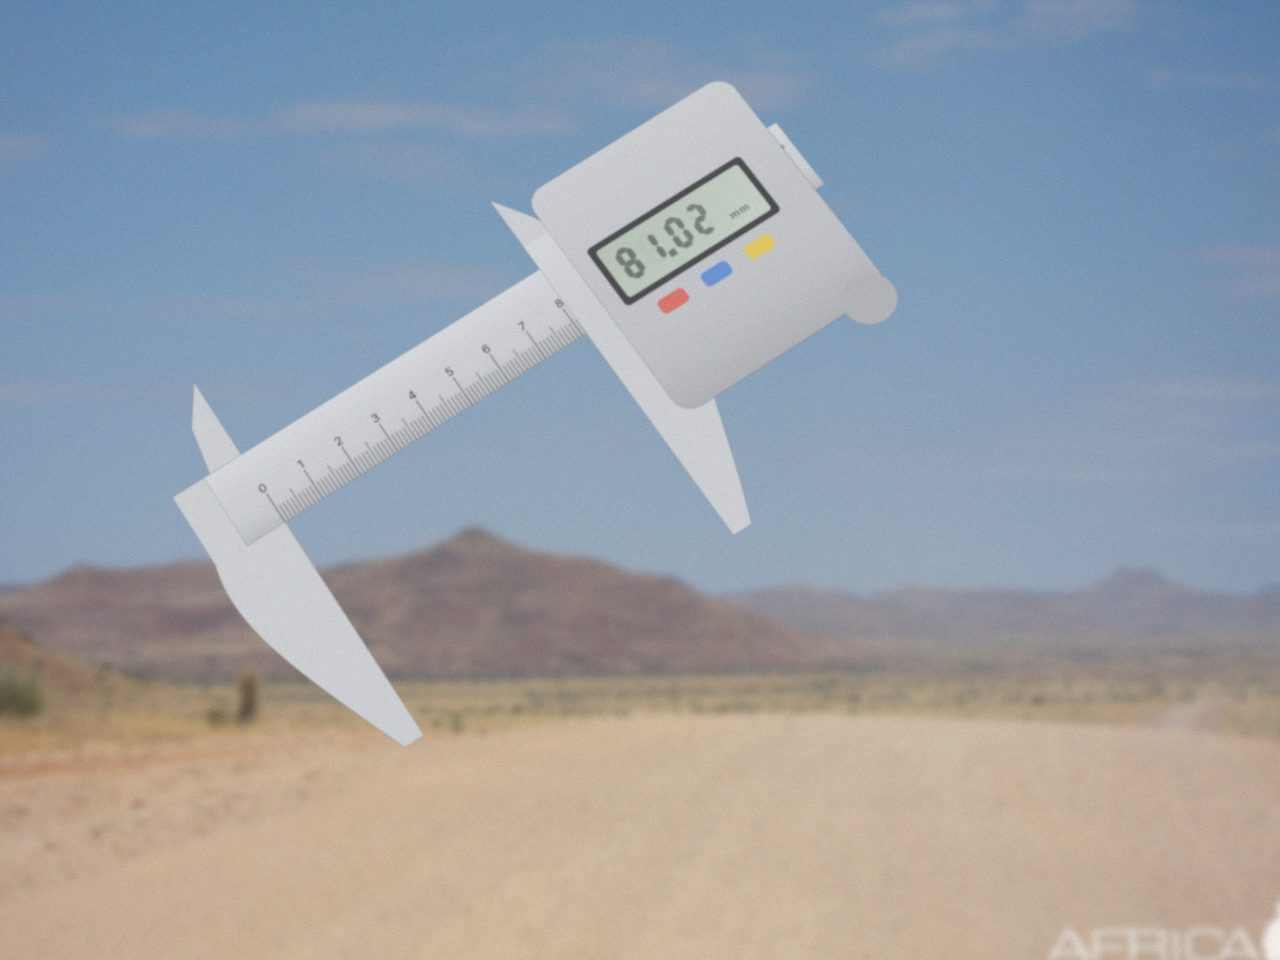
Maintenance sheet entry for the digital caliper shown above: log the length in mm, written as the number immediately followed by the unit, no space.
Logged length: 81.02mm
